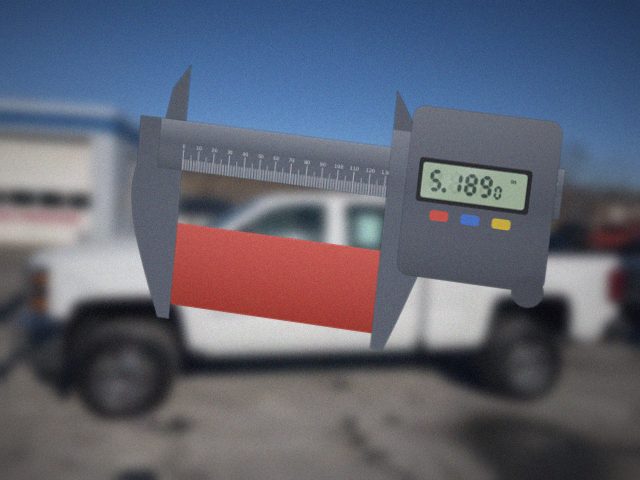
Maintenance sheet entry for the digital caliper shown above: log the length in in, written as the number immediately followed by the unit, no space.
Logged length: 5.1890in
